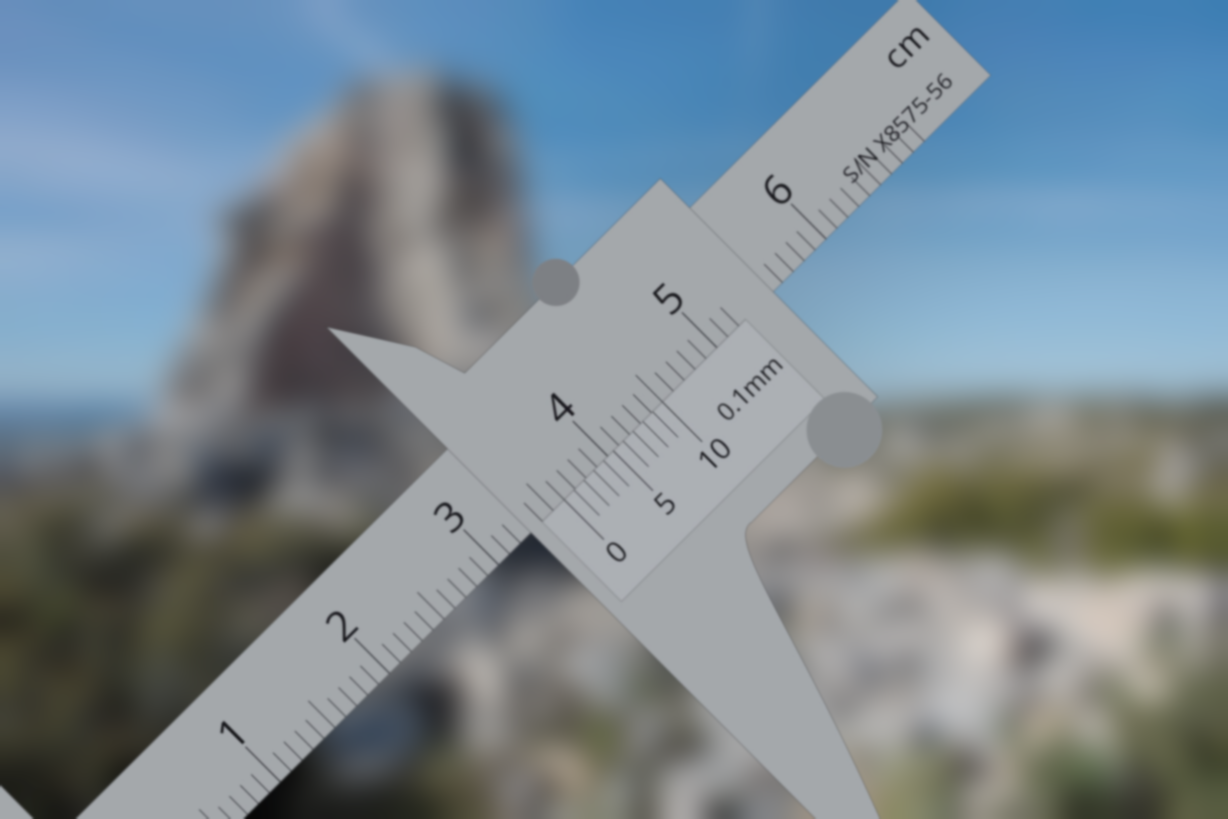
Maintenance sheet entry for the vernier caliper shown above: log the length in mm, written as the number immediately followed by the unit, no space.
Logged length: 36.0mm
